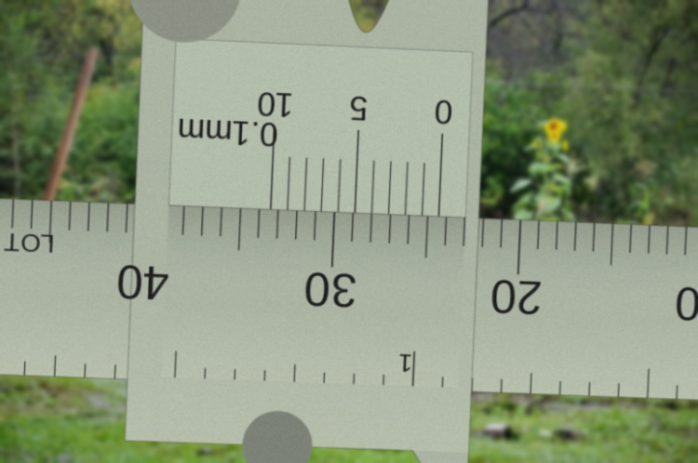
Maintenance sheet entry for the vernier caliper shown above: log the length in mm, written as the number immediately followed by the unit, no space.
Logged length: 24.4mm
